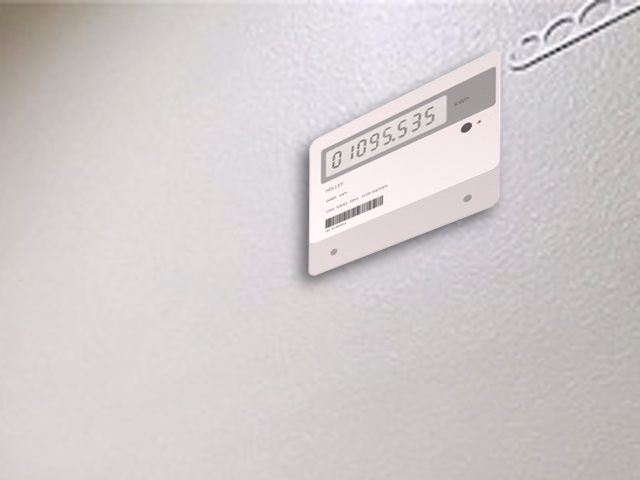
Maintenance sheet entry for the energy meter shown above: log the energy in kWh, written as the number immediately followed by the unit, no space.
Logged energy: 1095.535kWh
